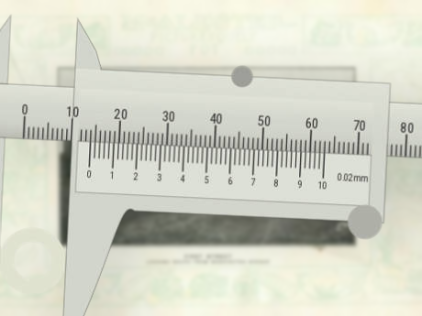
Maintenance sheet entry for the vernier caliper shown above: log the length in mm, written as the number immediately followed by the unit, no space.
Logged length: 14.0mm
